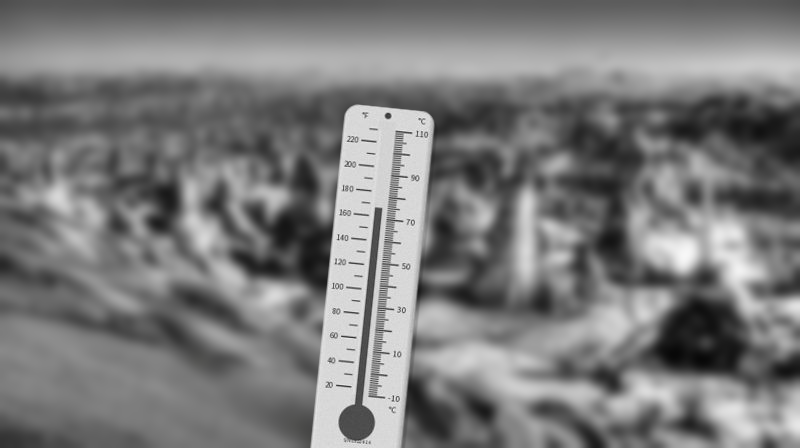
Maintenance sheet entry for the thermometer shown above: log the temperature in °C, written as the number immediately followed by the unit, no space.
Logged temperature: 75°C
